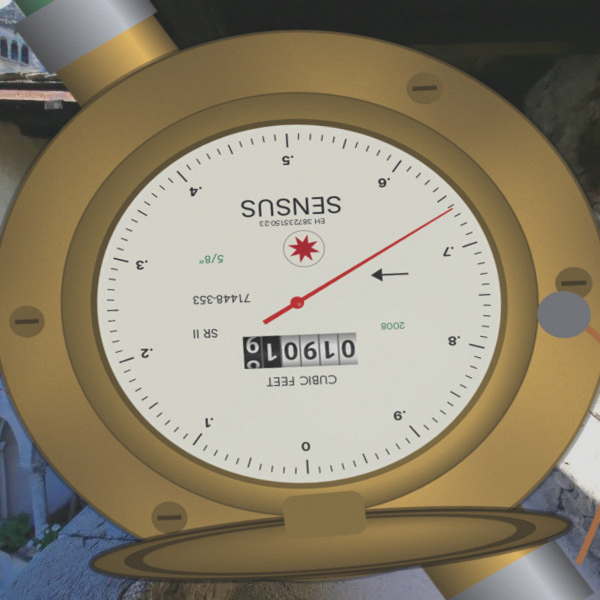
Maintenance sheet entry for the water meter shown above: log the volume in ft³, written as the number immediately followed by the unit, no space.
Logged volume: 19018.66ft³
